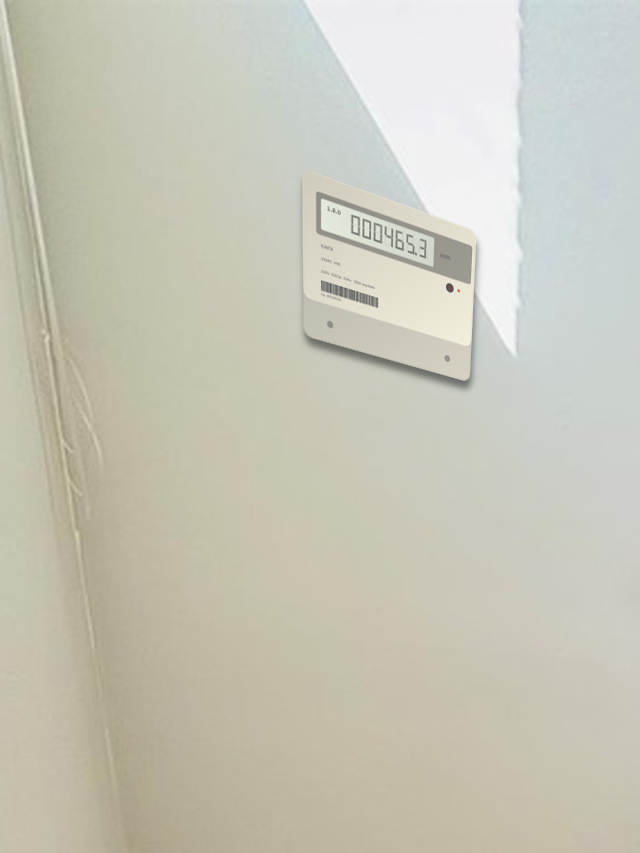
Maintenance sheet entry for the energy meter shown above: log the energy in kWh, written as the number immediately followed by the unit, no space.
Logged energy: 465.3kWh
